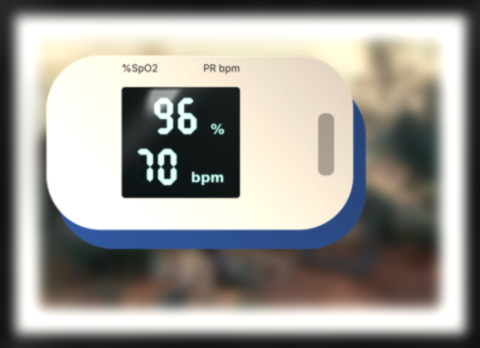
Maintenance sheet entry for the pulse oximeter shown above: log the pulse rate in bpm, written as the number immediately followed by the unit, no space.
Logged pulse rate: 70bpm
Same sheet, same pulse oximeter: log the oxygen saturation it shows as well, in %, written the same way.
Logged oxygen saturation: 96%
